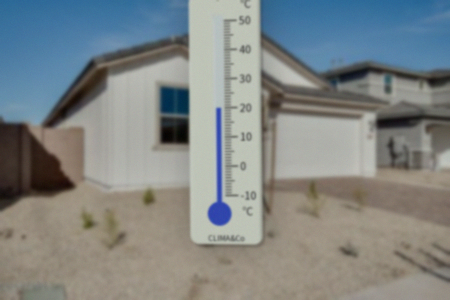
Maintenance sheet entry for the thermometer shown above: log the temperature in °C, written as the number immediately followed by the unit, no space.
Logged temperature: 20°C
